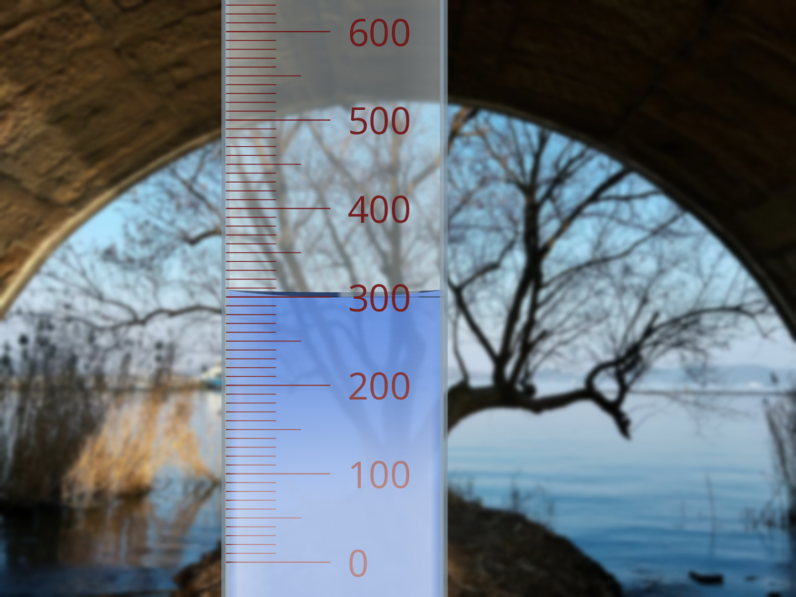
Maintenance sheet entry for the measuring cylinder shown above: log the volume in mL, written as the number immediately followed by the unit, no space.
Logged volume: 300mL
